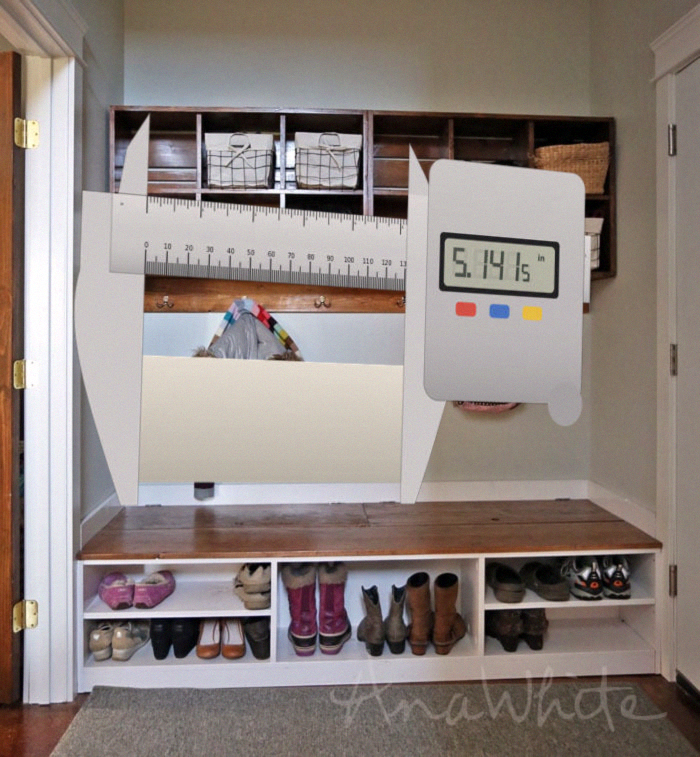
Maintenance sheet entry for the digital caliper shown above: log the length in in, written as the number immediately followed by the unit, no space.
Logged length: 5.1415in
